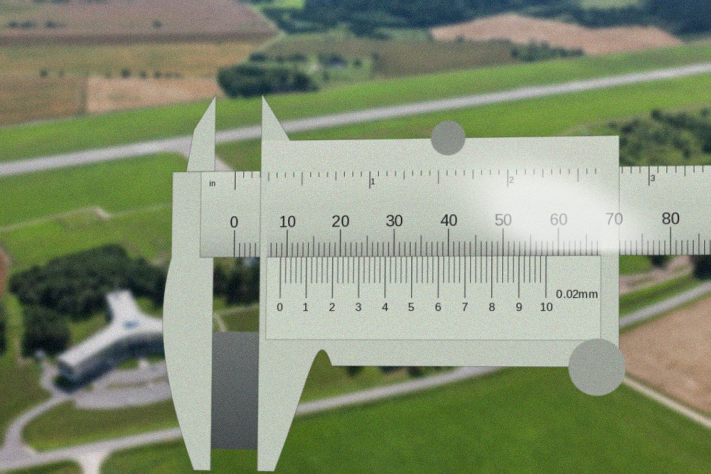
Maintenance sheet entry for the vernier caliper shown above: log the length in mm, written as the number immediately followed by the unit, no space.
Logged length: 8.8mm
